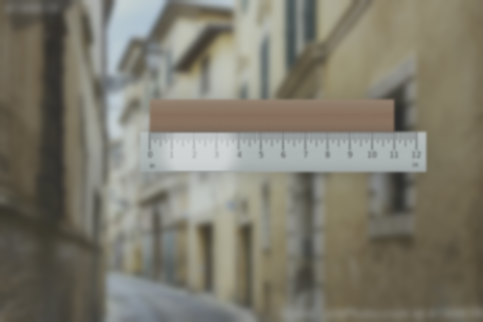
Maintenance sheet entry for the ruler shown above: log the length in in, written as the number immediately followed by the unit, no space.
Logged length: 11in
